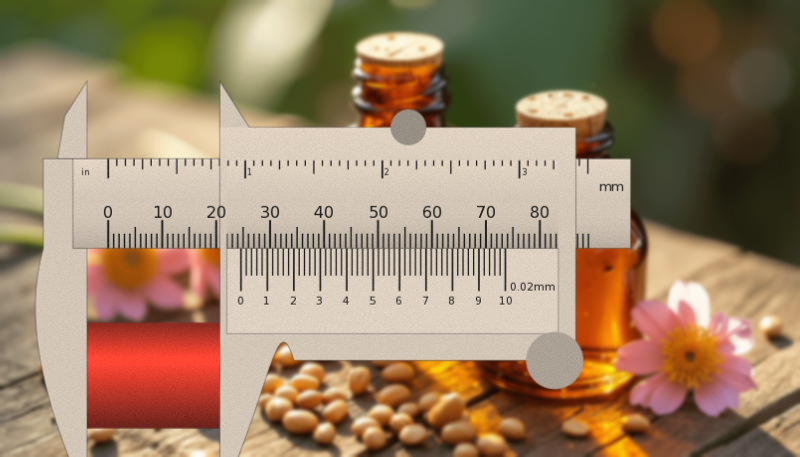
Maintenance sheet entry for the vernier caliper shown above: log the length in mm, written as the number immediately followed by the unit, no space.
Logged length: 24.6mm
